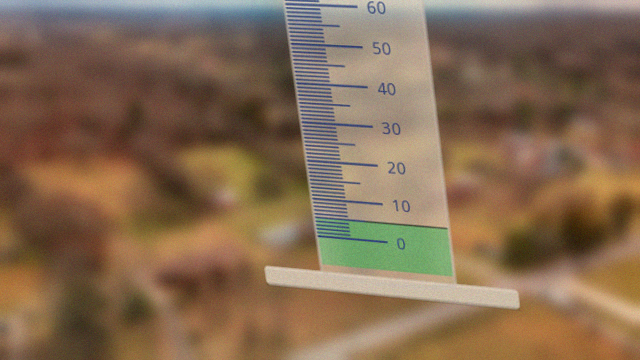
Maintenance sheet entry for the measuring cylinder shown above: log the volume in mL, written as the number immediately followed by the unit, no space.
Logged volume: 5mL
